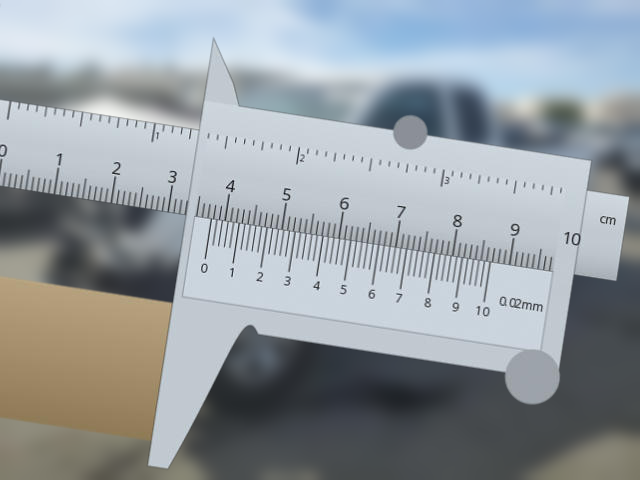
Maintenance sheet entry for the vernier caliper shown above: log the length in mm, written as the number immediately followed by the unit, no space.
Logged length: 37.6mm
